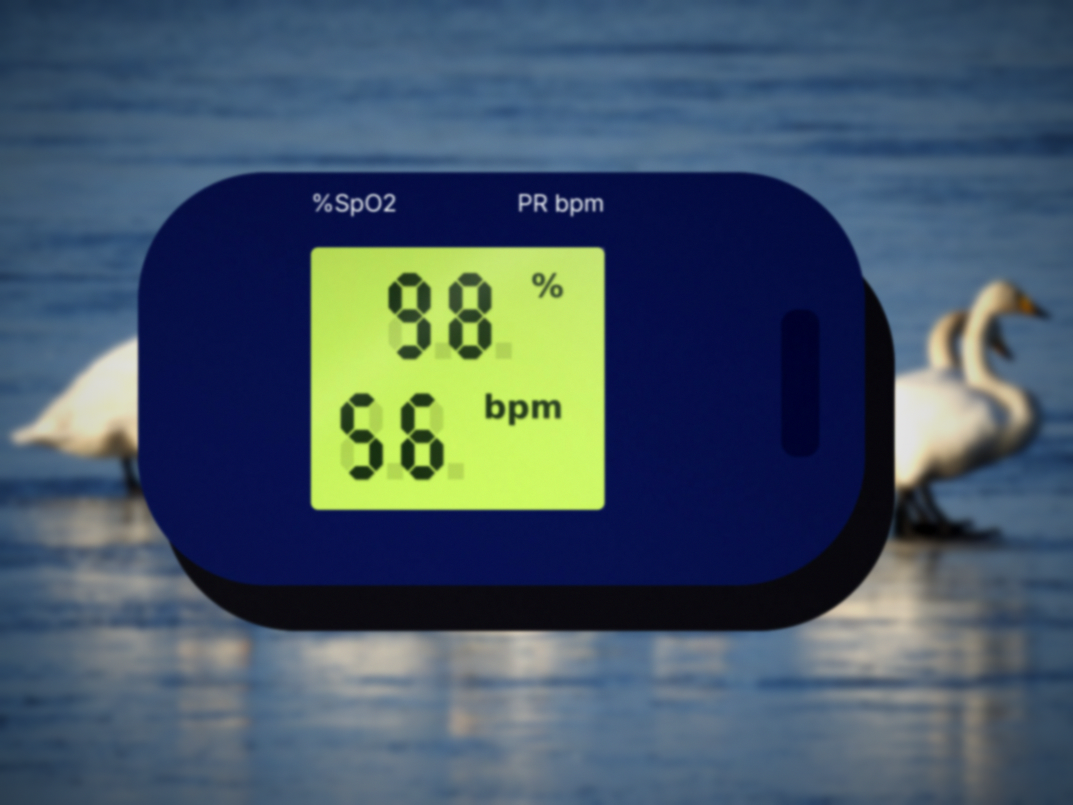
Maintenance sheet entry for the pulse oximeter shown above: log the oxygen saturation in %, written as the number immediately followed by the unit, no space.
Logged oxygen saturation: 98%
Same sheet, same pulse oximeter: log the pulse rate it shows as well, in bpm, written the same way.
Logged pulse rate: 56bpm
